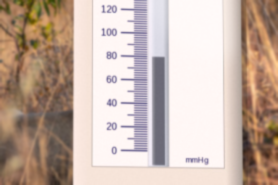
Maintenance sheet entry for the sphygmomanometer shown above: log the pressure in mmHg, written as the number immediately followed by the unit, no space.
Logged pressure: 80mmHg
